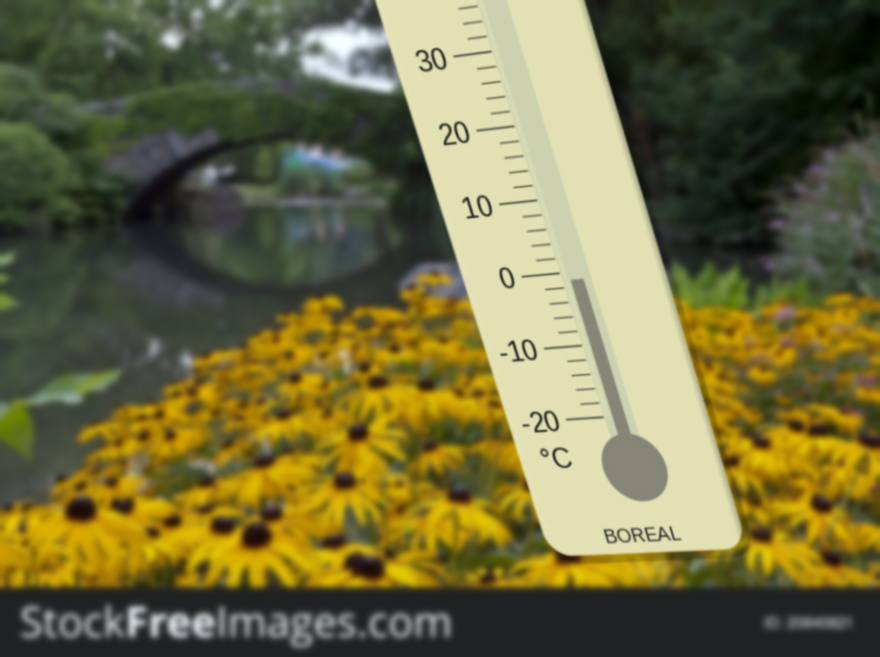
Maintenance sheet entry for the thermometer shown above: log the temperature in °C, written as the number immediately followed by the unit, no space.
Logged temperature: -1°C
